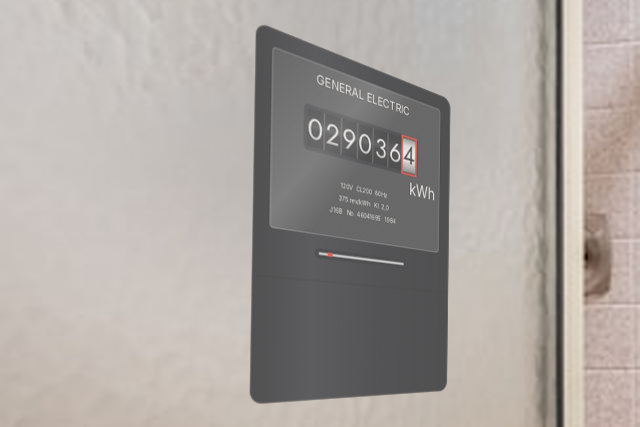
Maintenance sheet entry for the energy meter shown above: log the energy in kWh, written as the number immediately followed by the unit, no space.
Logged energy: 29036.4kWh
